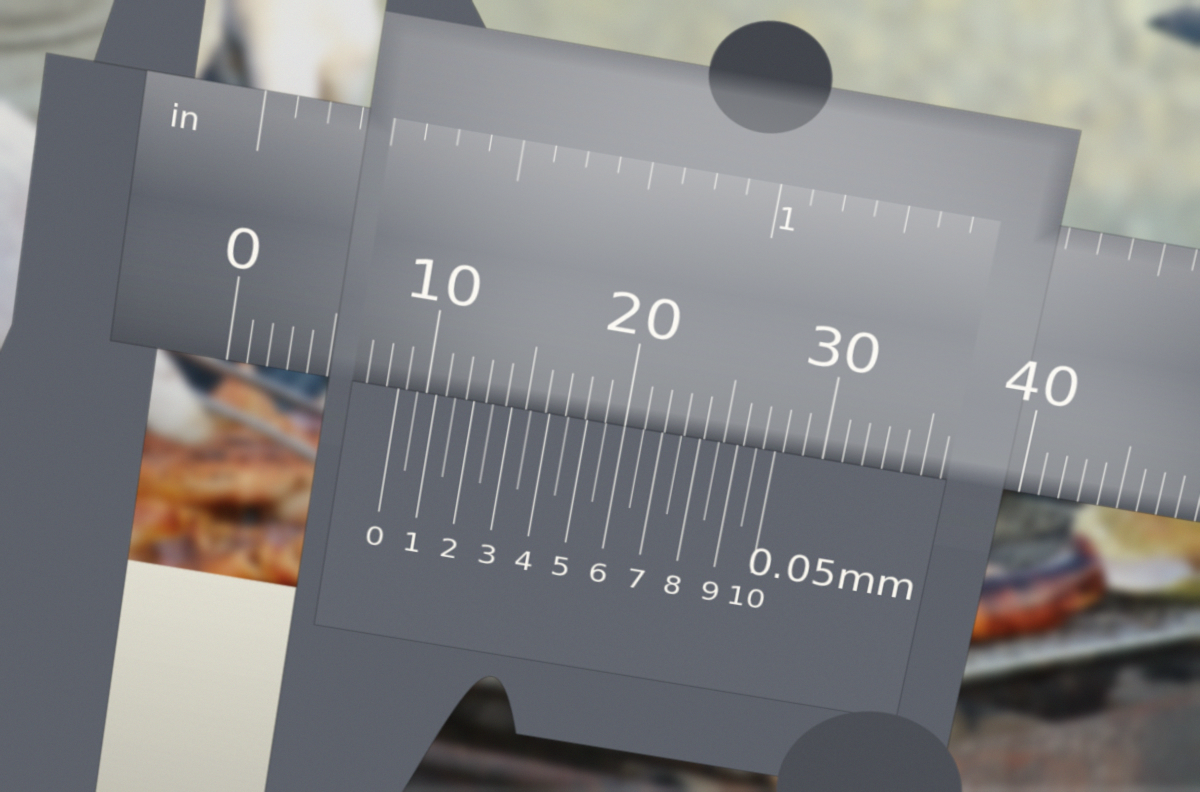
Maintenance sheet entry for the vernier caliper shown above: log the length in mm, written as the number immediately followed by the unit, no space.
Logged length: 8.6mm
